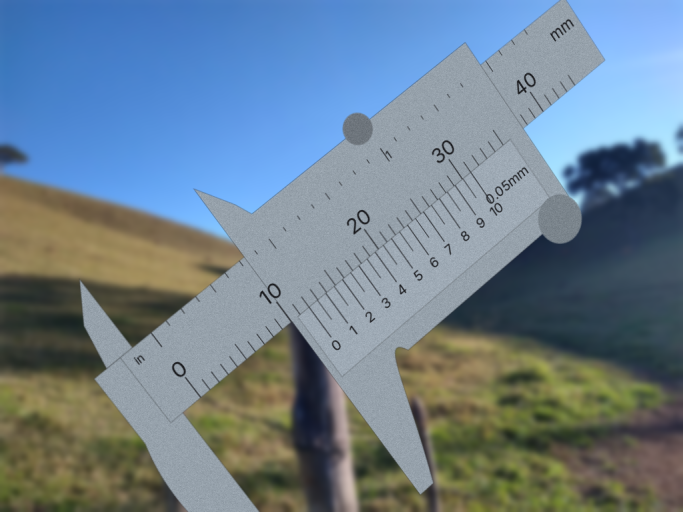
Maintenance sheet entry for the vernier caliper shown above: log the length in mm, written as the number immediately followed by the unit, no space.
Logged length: 12.0mm
